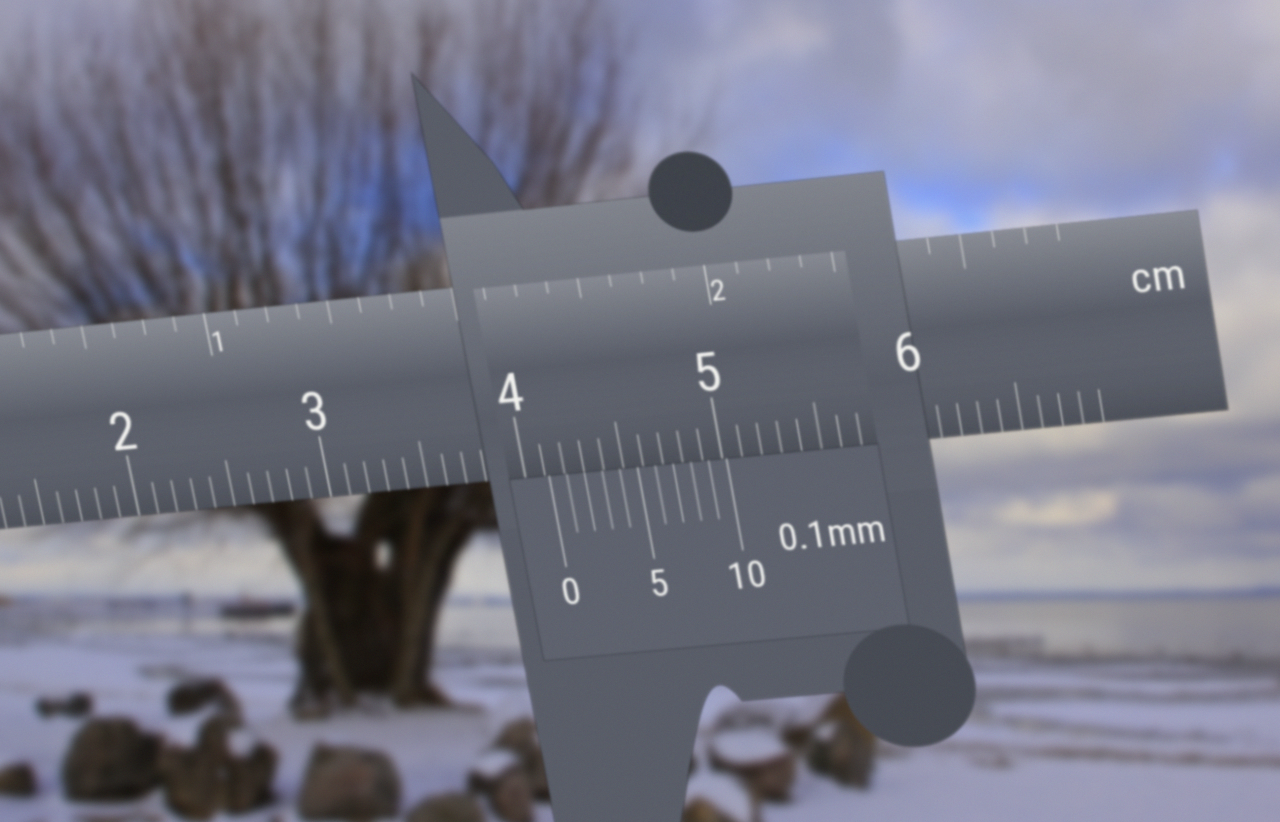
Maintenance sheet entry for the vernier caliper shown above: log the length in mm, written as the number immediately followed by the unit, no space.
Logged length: 41.2mm
